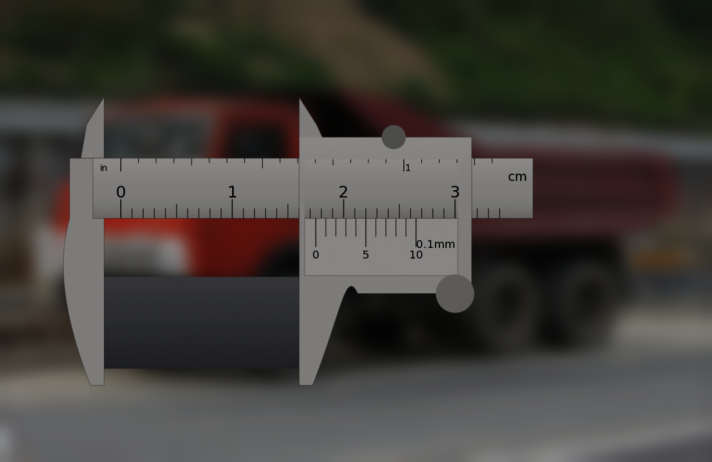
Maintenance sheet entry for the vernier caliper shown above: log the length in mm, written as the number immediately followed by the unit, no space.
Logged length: 17.5mm
